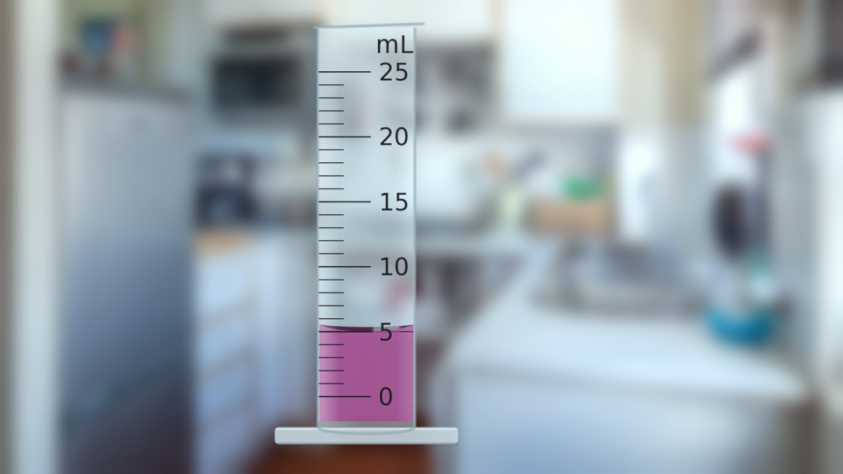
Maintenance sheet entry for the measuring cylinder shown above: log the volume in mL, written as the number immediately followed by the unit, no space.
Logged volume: 5mL
